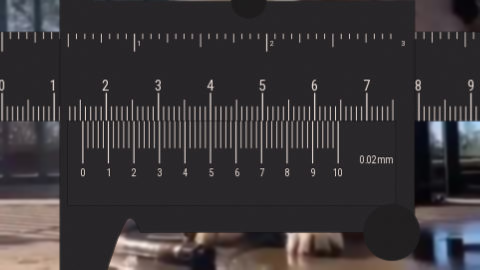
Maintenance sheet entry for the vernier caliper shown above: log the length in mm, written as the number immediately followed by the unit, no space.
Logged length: 15.5mm
